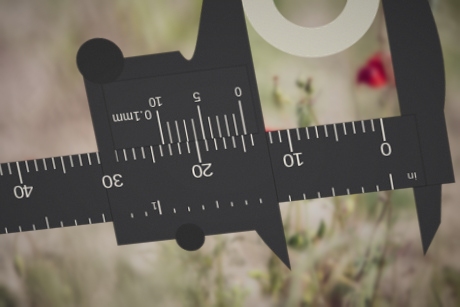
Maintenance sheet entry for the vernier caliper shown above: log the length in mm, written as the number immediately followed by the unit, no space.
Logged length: 14.6mm
